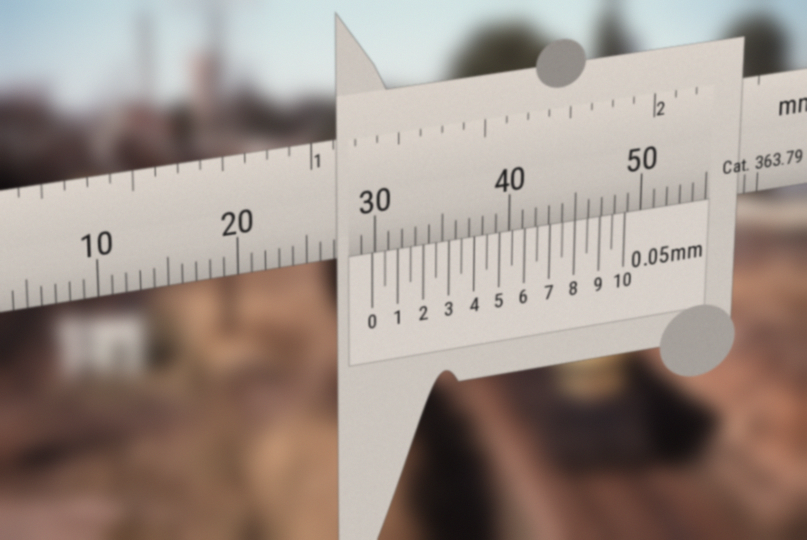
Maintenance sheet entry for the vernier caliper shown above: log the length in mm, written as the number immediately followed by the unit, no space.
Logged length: 29.8mm
